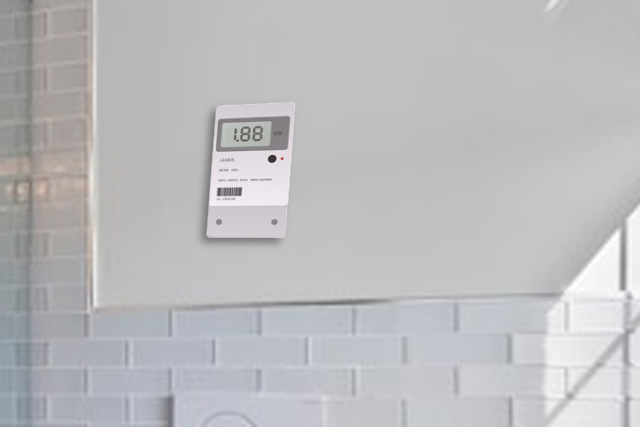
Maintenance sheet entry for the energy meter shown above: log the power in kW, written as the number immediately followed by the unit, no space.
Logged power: 1.88kW
